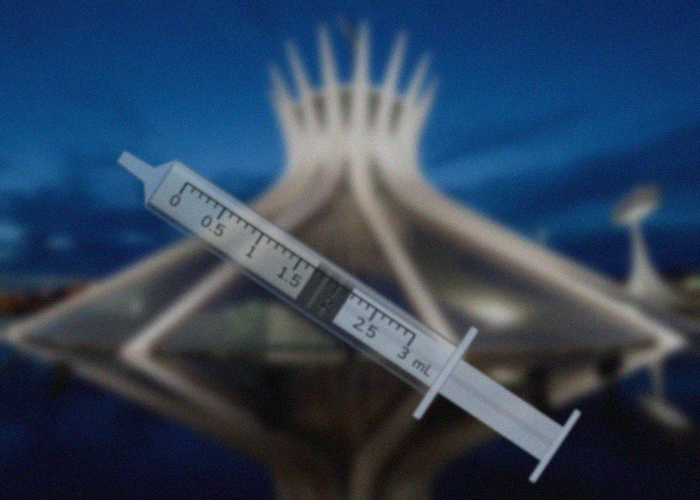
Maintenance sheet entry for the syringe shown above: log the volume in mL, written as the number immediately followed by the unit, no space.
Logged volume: 1.7mL
